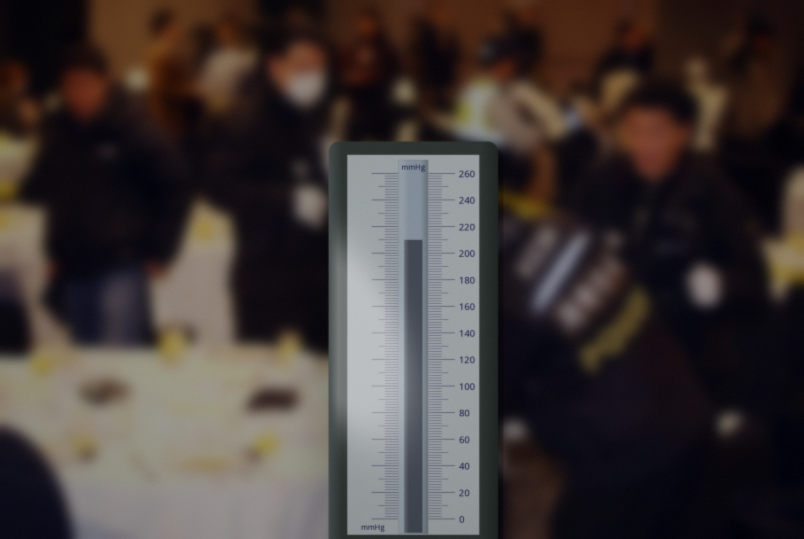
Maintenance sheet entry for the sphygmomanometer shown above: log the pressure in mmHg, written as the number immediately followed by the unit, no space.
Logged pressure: 210mmHg
